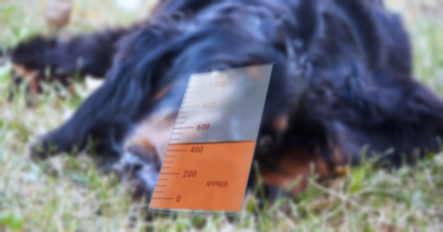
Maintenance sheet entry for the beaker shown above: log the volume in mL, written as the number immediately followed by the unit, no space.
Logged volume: 450mL
